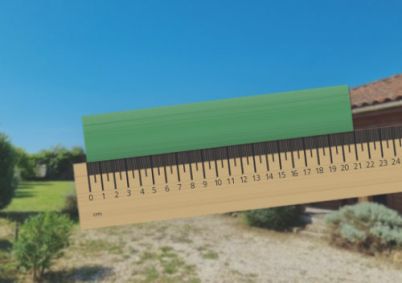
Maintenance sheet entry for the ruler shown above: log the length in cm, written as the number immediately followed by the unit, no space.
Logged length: 21cm
